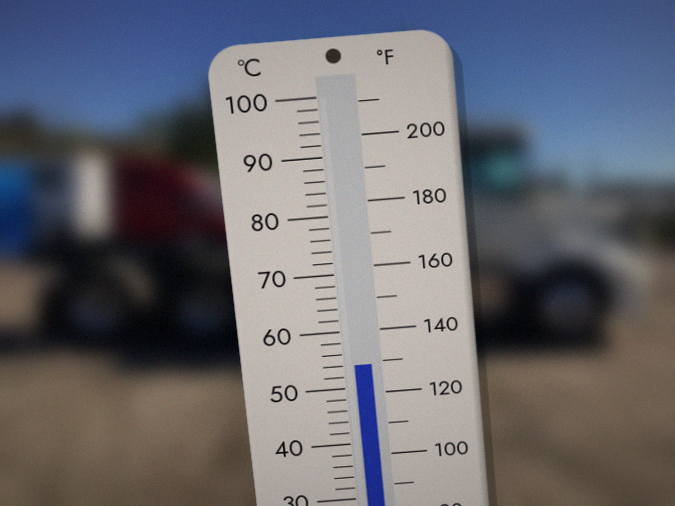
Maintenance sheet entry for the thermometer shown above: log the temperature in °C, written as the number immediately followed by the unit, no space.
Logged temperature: 54°C
